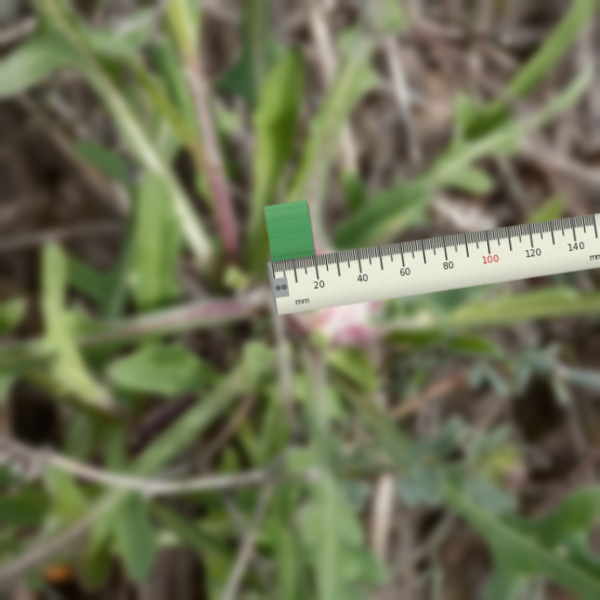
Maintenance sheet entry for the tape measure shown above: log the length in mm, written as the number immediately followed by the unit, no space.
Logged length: 20mm
